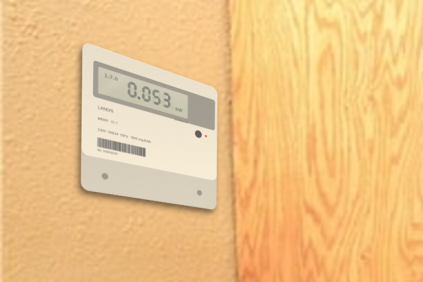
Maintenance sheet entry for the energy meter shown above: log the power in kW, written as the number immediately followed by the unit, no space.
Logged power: 0.053kW
